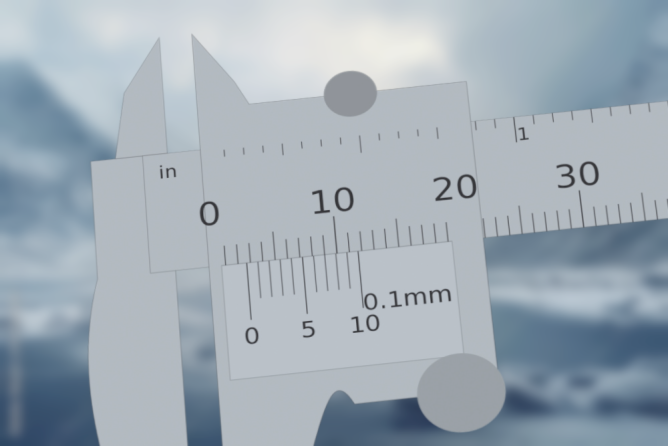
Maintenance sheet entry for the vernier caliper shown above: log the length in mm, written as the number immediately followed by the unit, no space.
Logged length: 2.7mm
